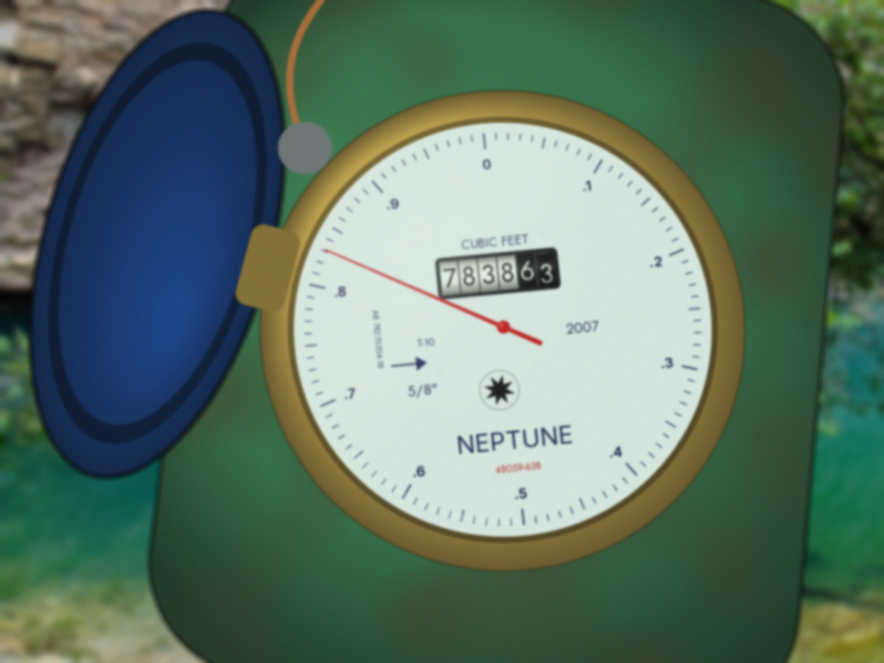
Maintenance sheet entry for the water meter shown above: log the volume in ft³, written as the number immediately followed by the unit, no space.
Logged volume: 783862.83ft³
